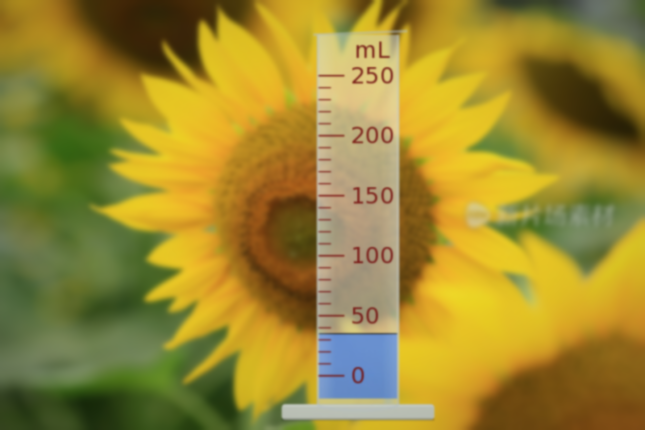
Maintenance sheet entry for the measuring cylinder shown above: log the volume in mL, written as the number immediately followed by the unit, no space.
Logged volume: 35mL
